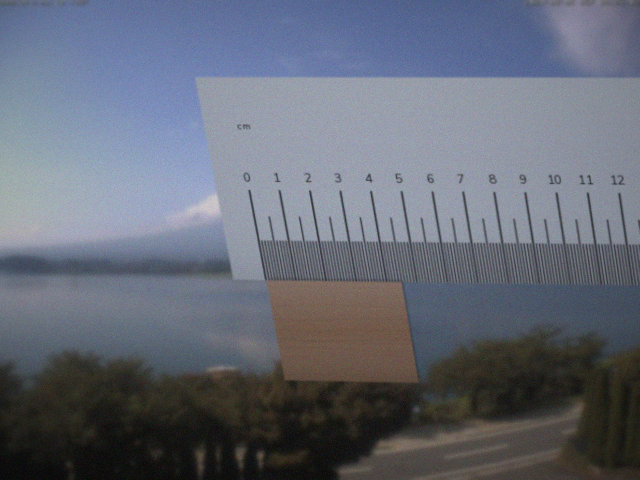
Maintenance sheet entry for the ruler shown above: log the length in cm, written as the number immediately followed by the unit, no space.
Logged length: 4.5cm
